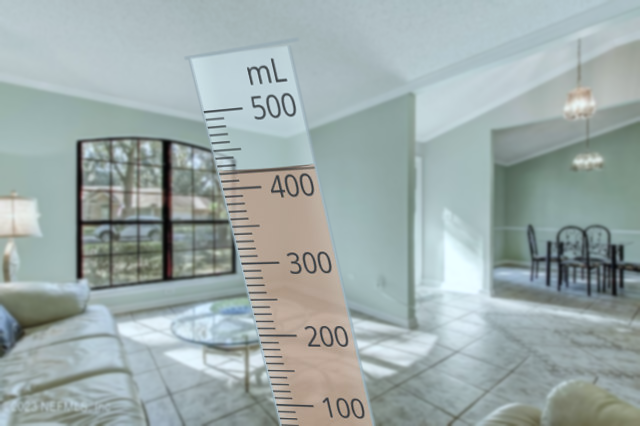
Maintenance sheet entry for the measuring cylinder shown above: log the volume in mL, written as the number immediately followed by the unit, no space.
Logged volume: 420mL
